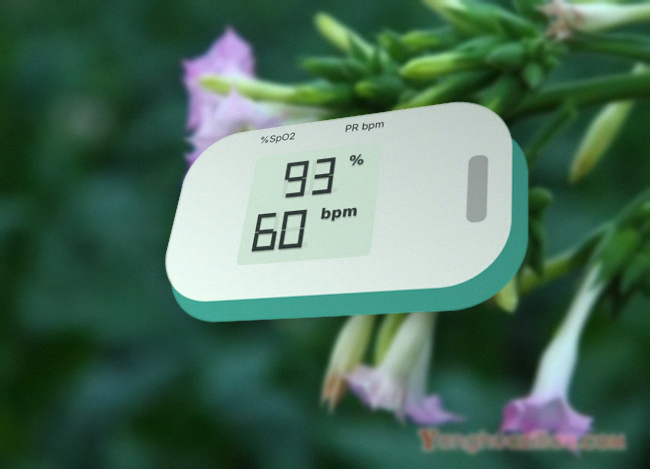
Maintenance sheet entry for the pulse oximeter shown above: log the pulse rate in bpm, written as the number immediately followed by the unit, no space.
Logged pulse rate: 60bpm
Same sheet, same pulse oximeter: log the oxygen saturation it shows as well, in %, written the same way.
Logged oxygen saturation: 93%
